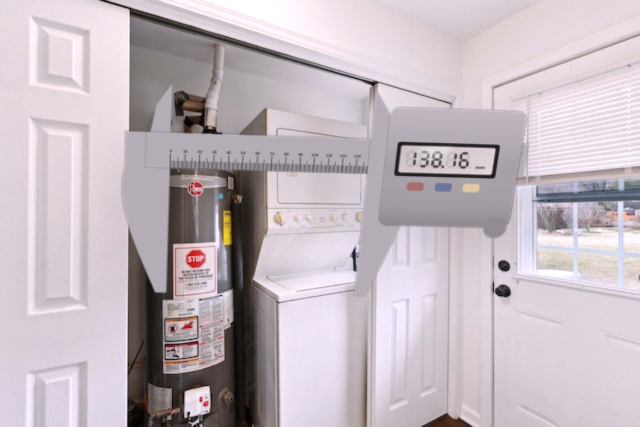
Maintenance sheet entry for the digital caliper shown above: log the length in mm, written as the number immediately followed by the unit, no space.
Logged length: 138.16mm
